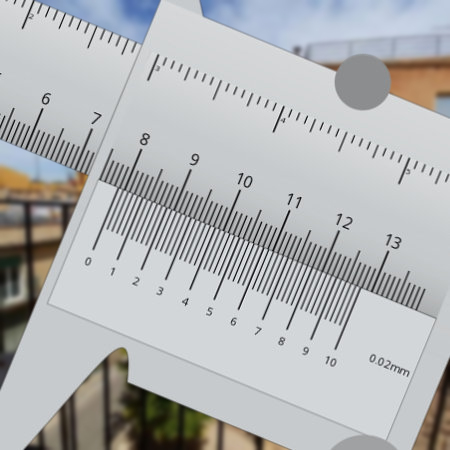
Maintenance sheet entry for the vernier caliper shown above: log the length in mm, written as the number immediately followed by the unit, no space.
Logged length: 78.8mm
